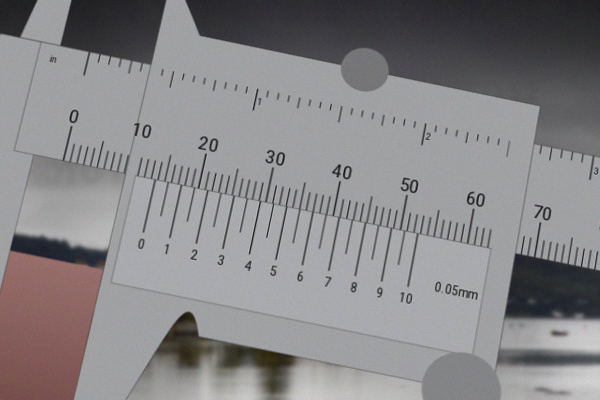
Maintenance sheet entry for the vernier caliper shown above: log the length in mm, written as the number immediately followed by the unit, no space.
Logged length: 13.6mm
